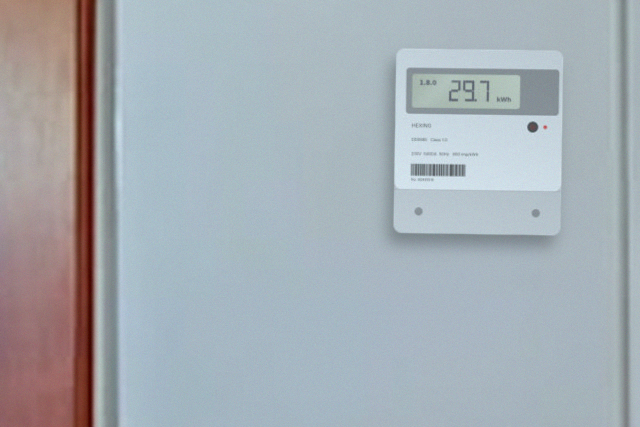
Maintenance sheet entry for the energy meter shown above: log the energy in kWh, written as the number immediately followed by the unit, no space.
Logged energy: 29.7kWh
